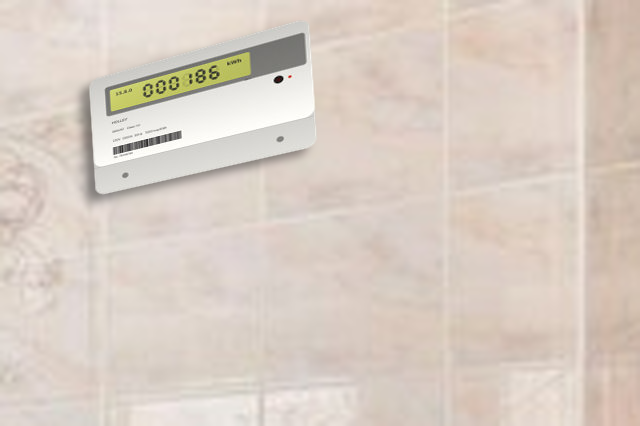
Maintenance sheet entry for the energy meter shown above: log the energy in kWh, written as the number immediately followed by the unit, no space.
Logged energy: 186kWh
